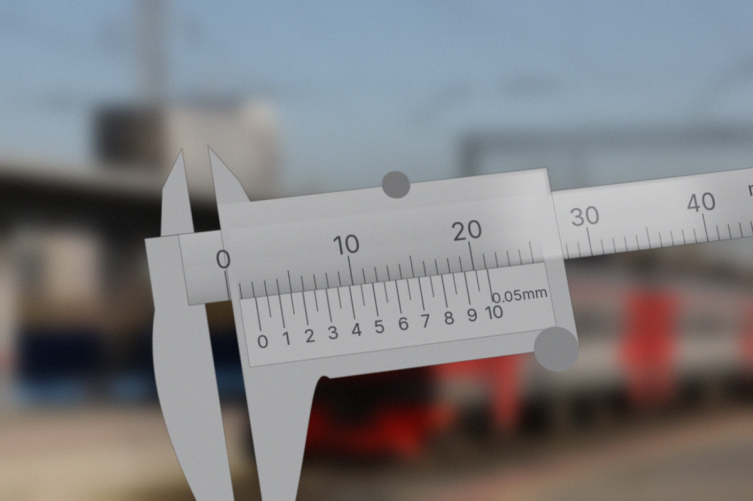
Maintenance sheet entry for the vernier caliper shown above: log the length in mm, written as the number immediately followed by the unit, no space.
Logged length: 2.1mm
